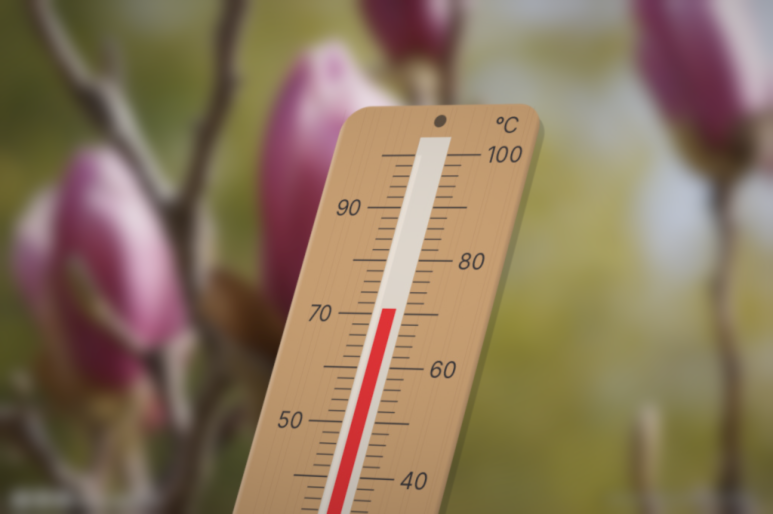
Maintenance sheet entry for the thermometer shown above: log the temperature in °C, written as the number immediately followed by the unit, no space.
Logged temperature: 71°C
